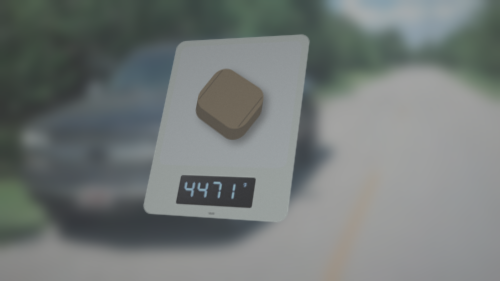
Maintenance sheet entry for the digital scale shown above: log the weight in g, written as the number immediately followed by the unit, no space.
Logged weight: 4471g
